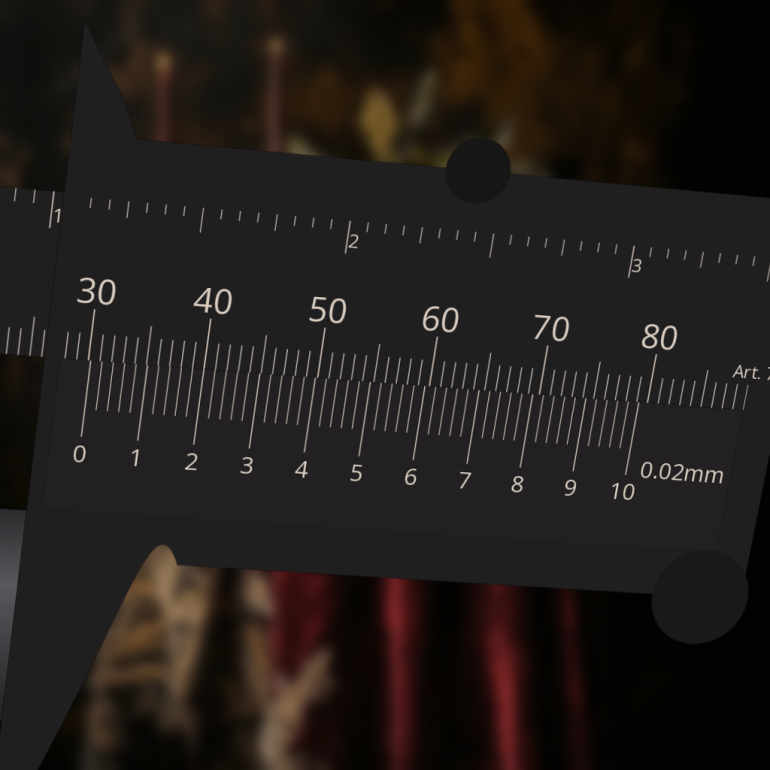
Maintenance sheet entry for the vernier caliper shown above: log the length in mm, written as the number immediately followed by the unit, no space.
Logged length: 30.2mm
